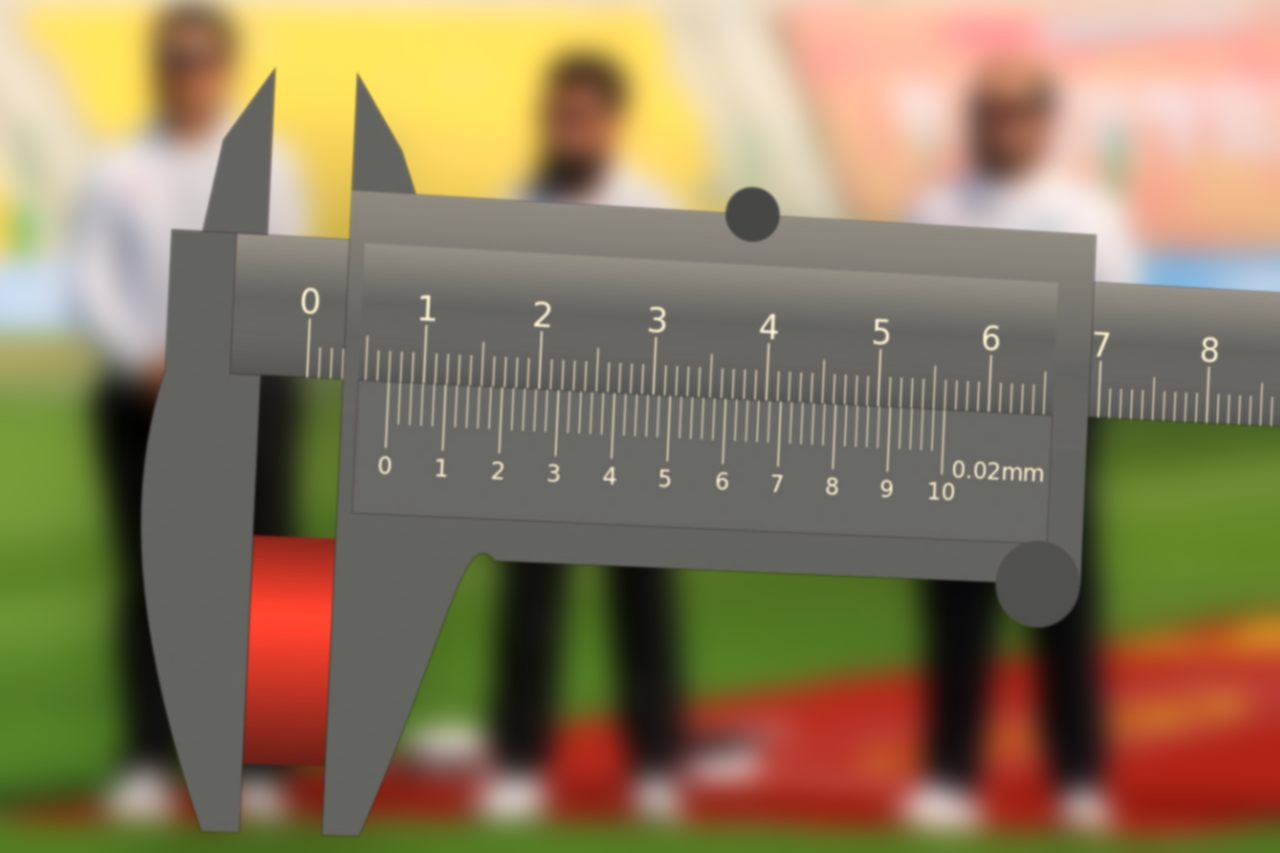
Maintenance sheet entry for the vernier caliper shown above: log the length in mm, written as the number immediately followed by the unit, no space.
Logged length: 7.0mm
